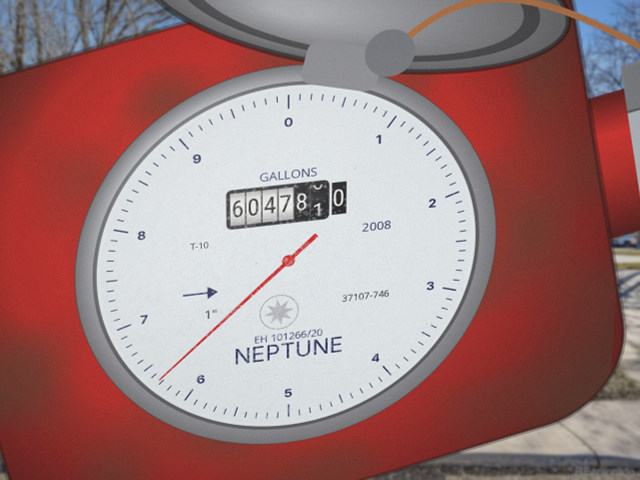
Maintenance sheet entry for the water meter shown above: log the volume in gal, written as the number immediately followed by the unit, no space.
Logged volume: 6047806.3gal
